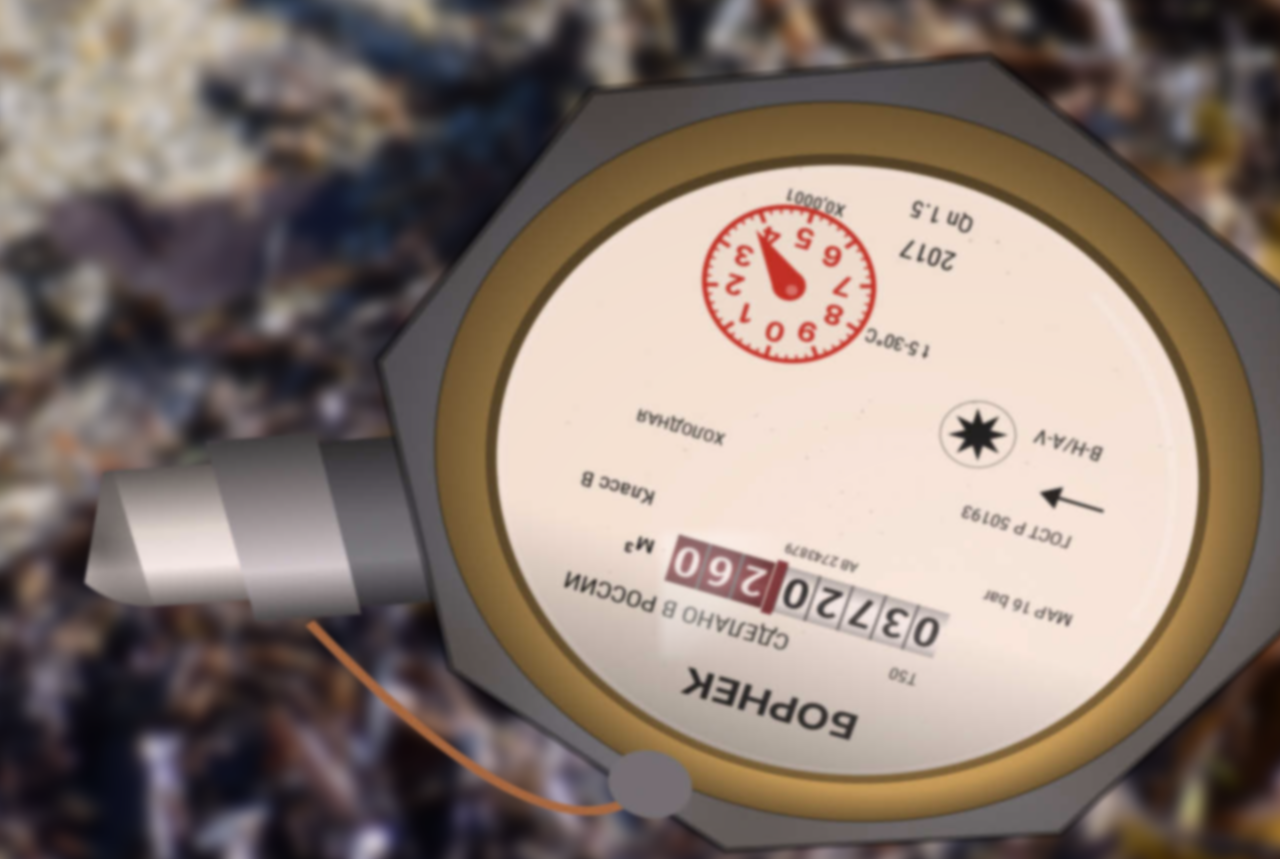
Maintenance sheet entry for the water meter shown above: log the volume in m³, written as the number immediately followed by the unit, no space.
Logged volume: 3720.2603m³
